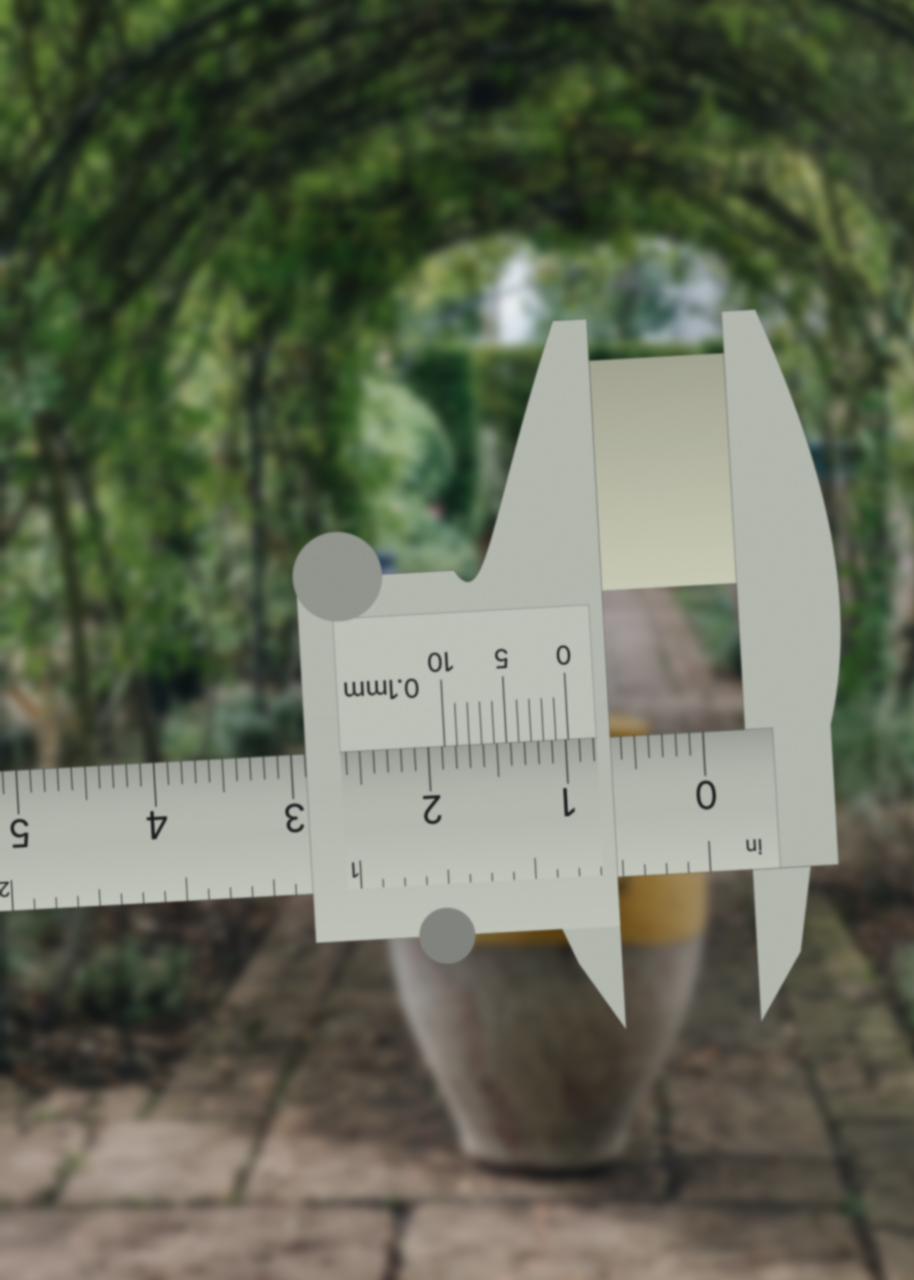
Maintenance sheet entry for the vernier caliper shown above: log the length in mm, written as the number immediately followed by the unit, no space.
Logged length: 9.8mm
